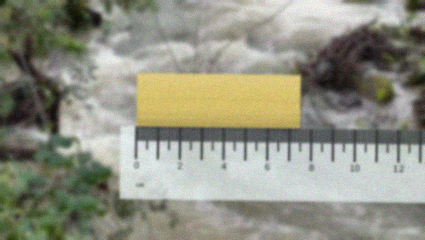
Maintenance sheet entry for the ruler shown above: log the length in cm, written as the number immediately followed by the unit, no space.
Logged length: 7.5cm
